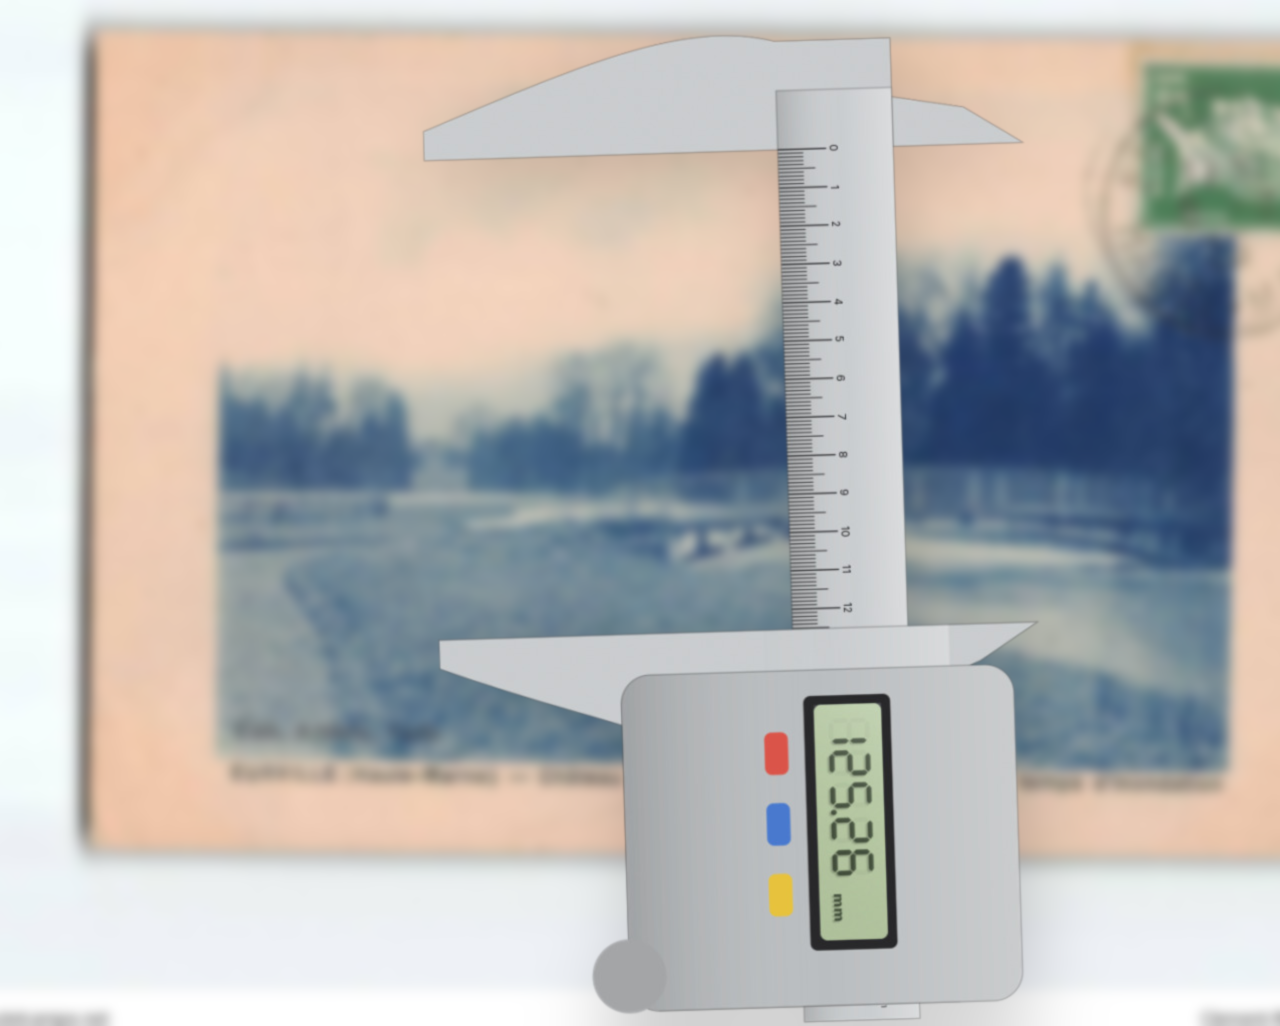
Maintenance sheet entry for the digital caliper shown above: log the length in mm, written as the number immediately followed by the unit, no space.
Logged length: 125.26mm
